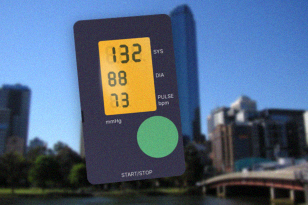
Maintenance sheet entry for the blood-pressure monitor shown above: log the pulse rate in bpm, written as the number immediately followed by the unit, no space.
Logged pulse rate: 73bpm
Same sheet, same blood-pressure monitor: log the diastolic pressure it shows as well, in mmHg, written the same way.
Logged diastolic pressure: 88mmHg
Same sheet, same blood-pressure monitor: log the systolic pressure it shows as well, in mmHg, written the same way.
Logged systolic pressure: 132mmHg
